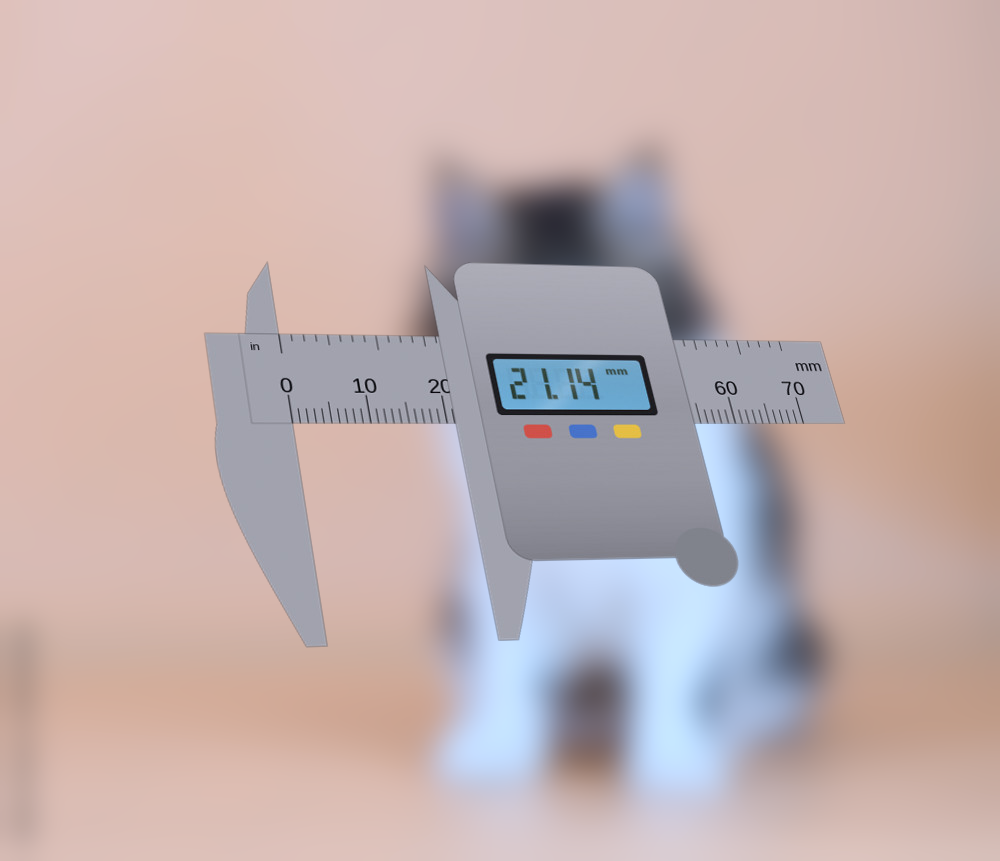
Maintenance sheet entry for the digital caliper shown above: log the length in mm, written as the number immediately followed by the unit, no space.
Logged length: 21.14mm
